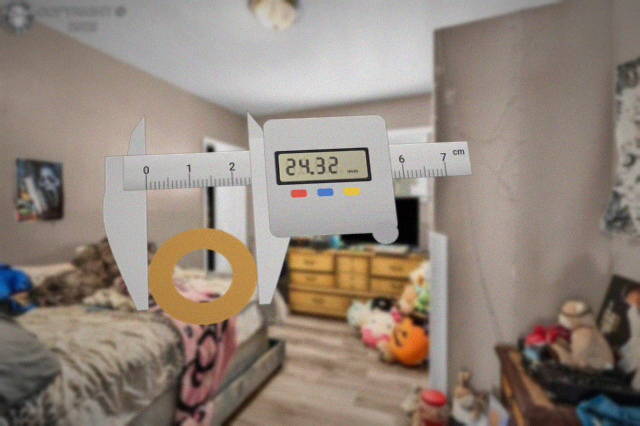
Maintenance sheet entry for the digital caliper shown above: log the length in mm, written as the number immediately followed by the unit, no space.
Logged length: 24.32mm
